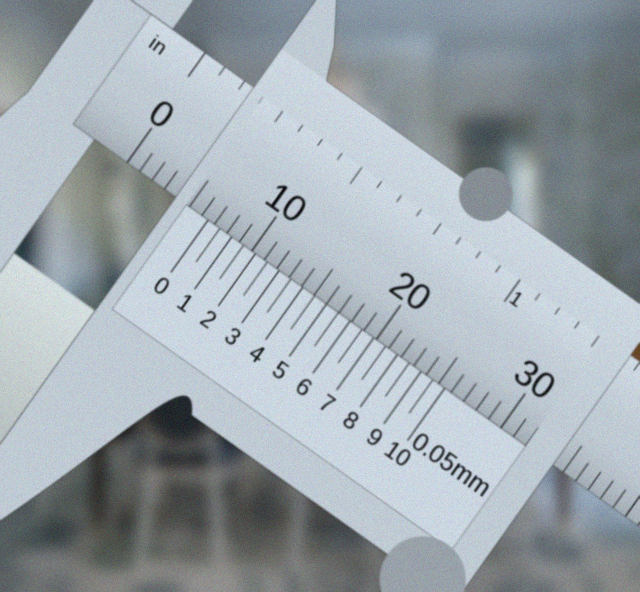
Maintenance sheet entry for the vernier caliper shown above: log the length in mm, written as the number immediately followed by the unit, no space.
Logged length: 6.5mm
